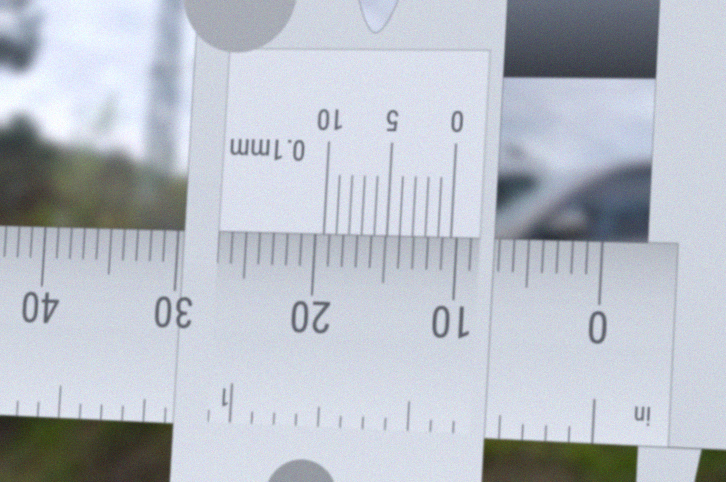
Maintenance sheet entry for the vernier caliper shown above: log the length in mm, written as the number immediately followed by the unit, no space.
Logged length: 10.4mm
